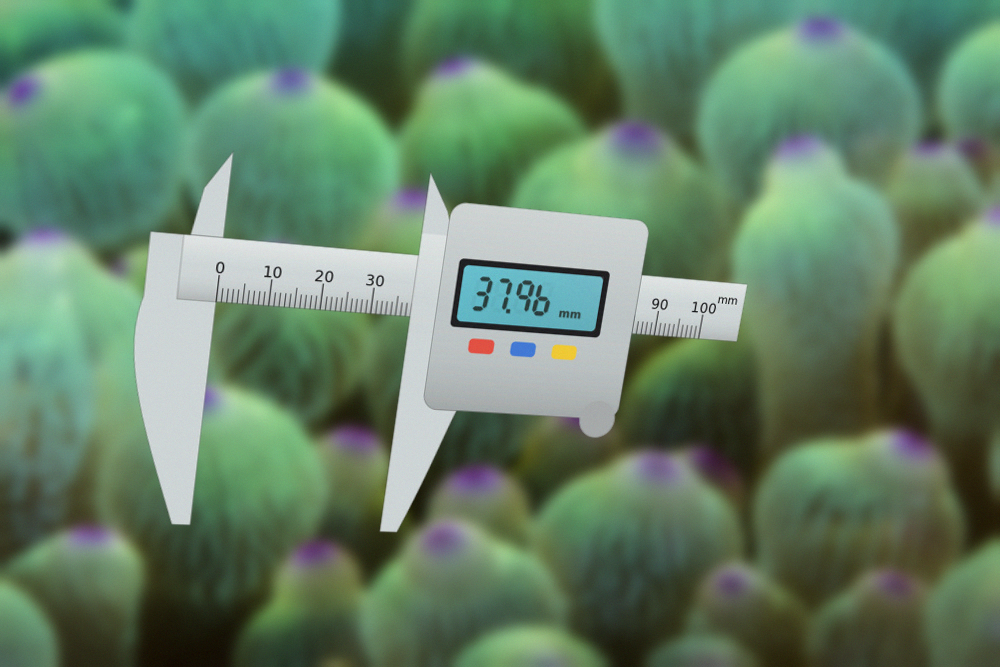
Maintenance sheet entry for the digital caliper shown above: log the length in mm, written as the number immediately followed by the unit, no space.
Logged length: 37.96mm
